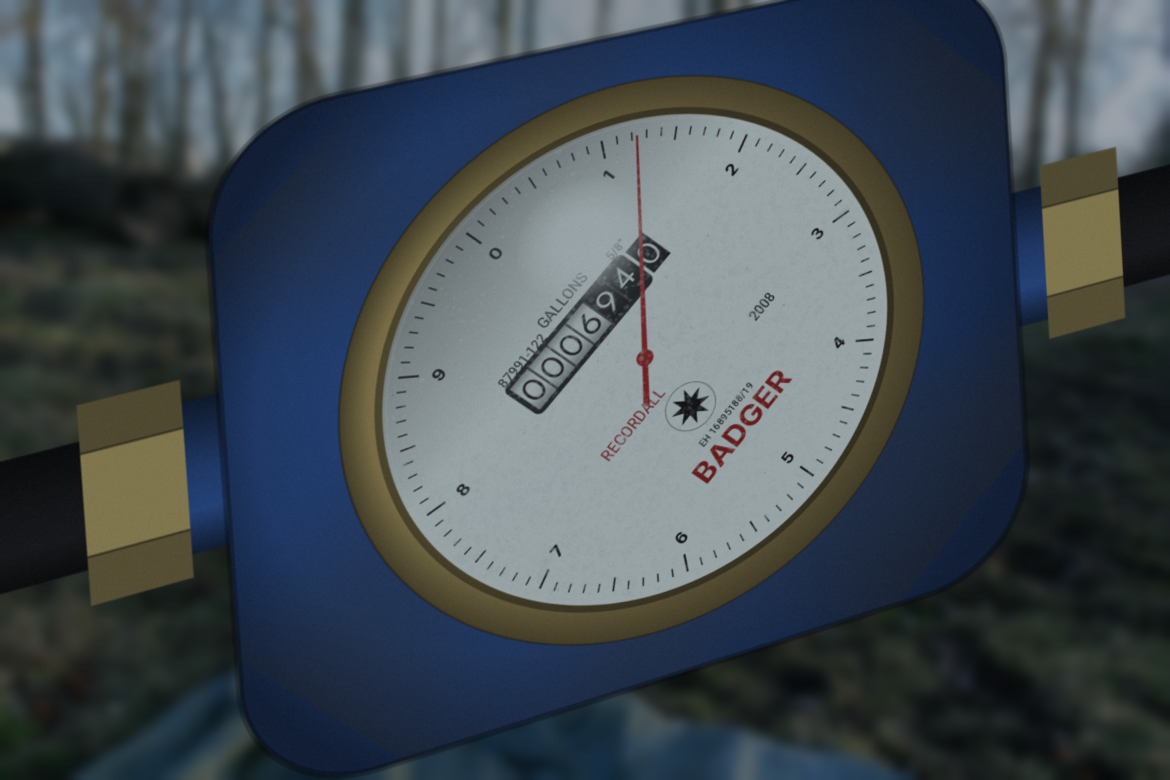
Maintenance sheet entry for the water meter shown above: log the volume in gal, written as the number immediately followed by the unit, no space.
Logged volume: 6941.2gal
